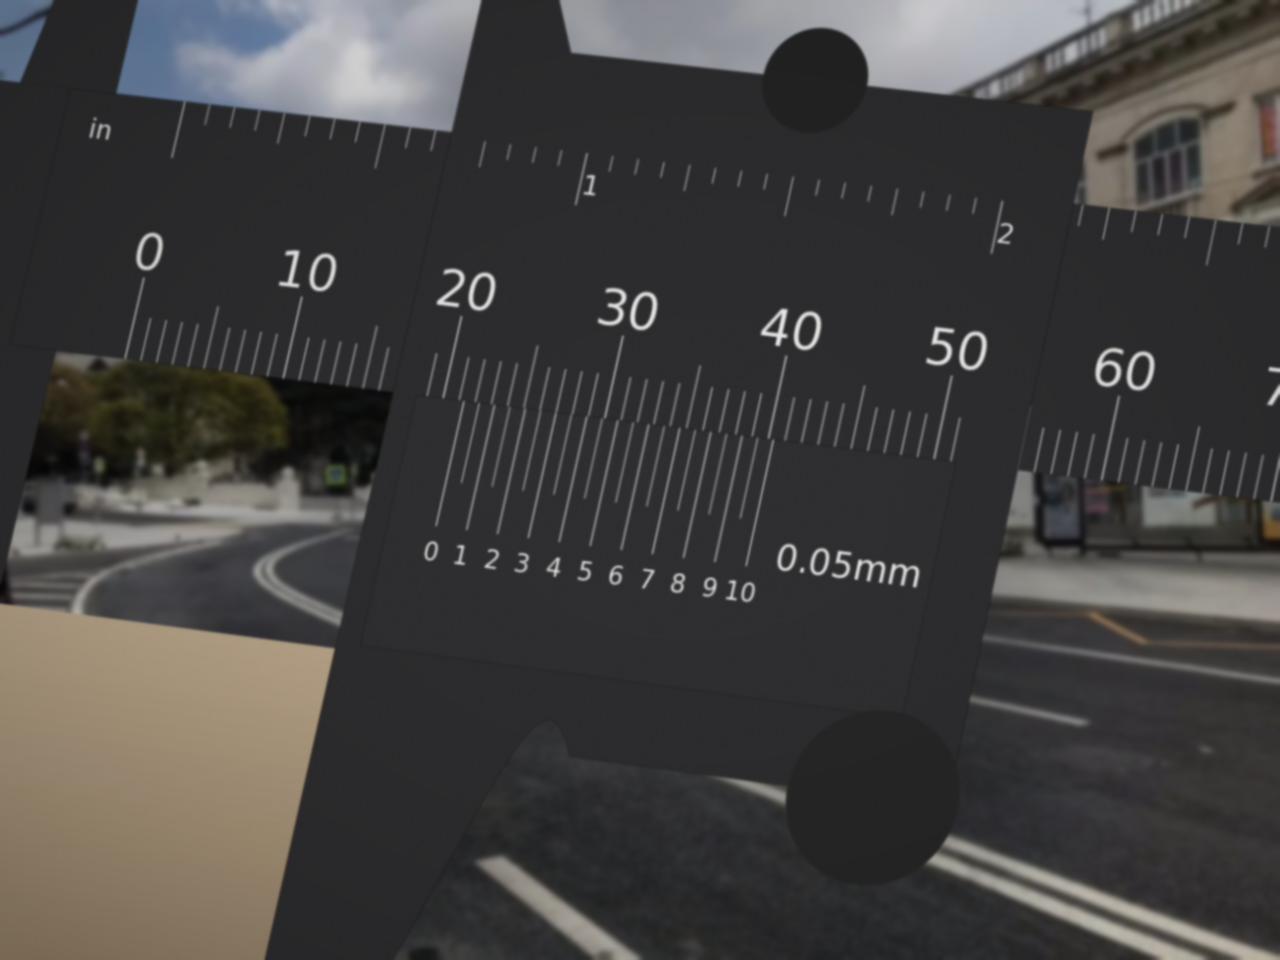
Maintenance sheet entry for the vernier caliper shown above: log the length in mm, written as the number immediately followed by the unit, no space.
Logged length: 21.3mm
